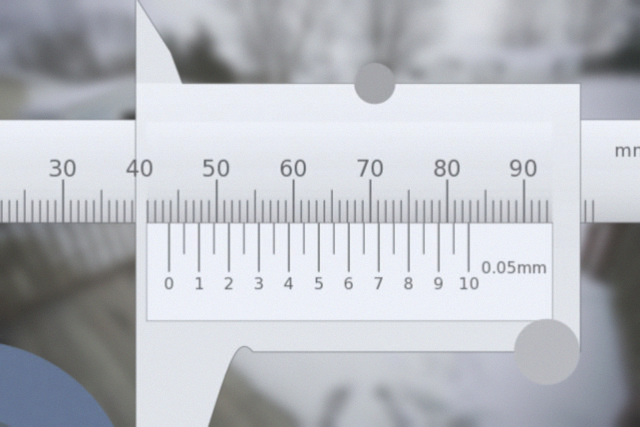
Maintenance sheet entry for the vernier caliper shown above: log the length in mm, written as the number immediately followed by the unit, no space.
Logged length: 43.8mm
